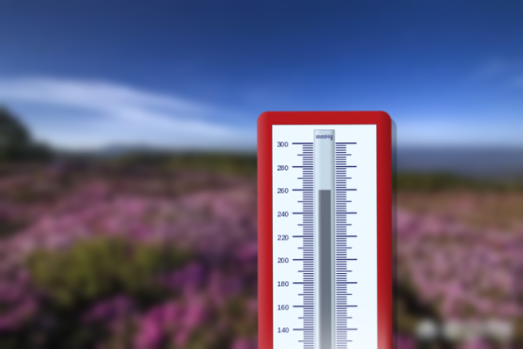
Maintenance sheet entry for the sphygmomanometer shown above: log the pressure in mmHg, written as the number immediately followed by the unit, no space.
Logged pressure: 260mmHg
